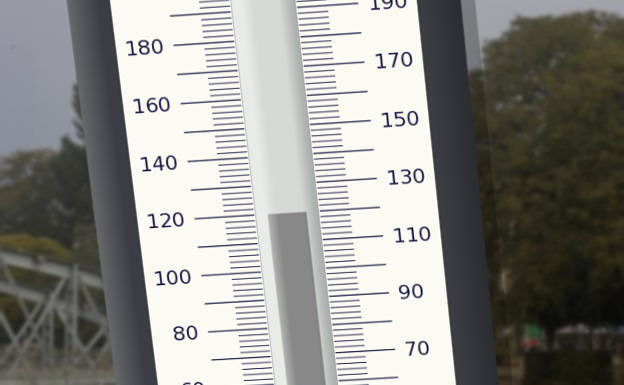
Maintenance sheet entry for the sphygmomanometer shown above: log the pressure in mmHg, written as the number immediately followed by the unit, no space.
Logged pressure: 120mmHg
